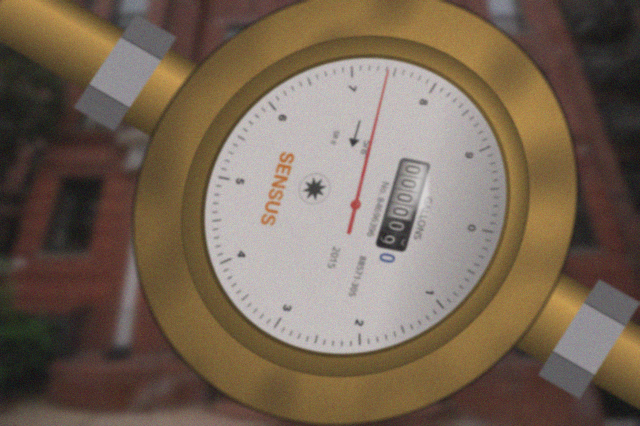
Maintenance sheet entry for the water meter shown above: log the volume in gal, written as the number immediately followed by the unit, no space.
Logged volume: 87.4gal
